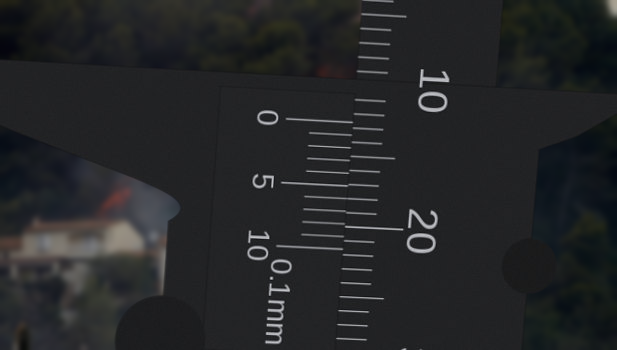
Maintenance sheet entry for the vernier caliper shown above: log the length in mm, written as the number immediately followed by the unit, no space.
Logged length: 12.6mm
